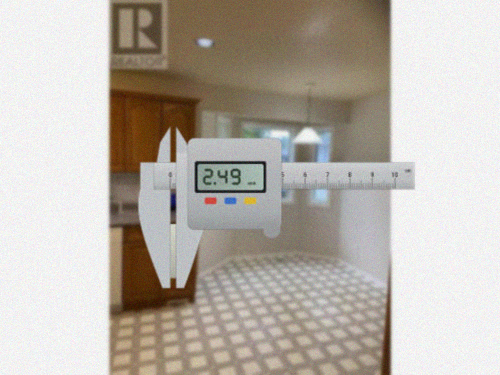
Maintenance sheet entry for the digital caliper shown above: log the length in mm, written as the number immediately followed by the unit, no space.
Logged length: 2.49mm
